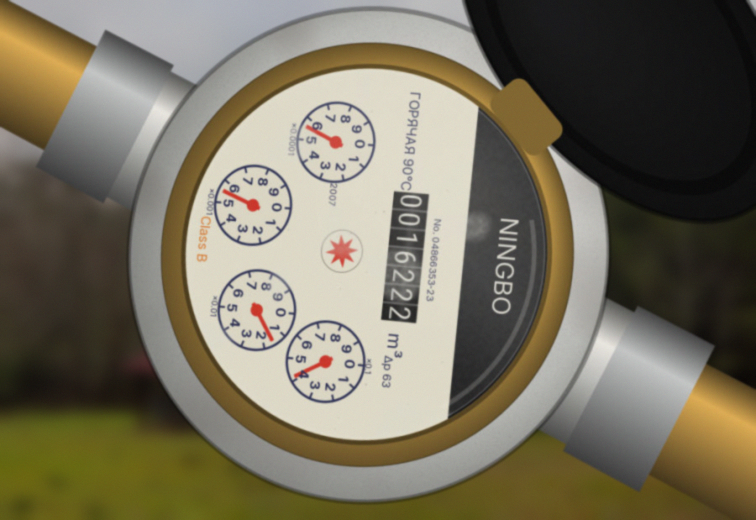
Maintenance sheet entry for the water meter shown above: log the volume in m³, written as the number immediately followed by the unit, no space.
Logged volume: 16222.4155m³
